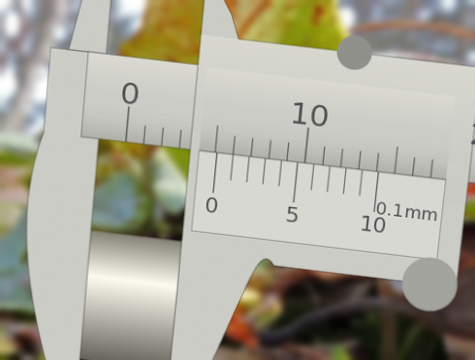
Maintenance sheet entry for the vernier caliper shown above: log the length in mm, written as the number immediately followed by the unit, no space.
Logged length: 5.1mm
